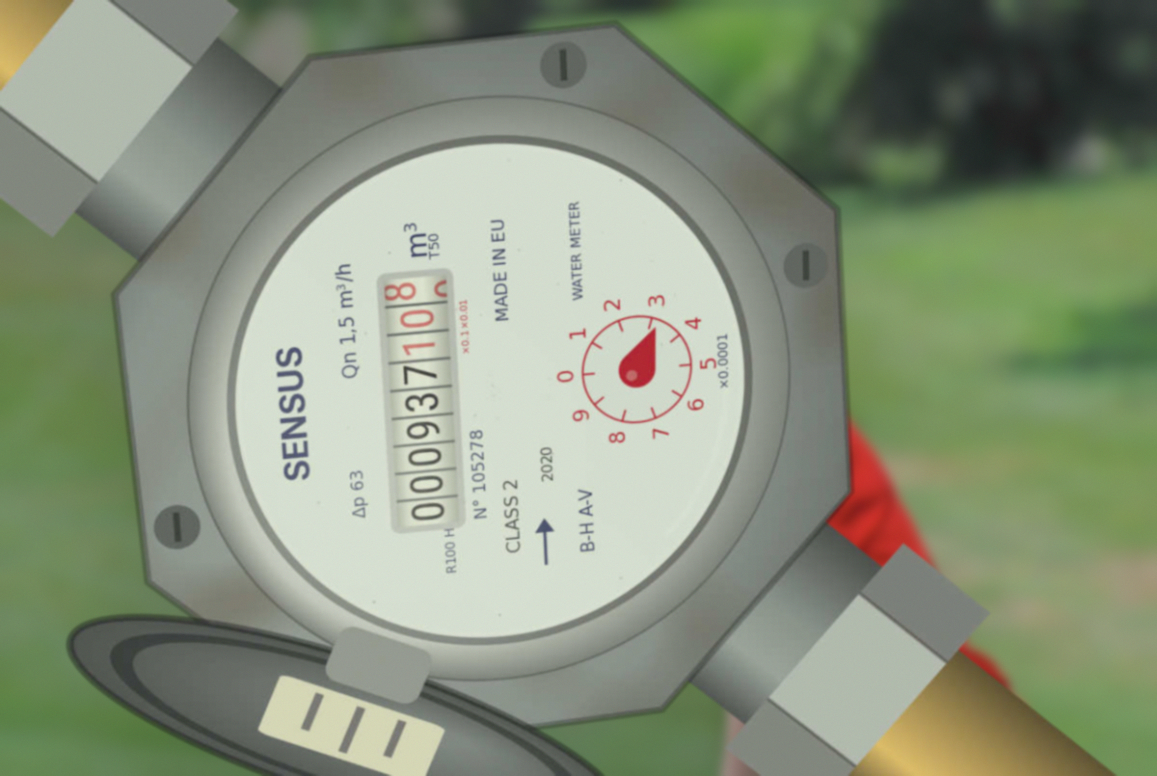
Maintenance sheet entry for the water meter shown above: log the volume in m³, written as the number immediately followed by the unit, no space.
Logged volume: 937.1083m³
